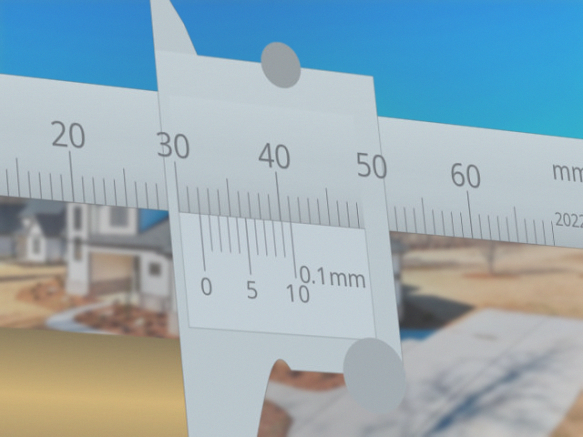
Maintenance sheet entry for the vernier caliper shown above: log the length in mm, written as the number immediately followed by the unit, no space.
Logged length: 32.0mm
